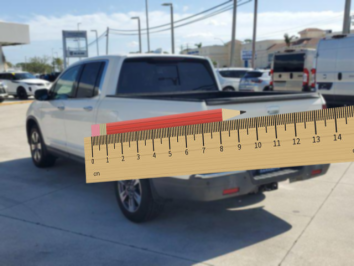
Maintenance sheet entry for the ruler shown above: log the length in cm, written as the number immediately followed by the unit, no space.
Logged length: 9.5cm
